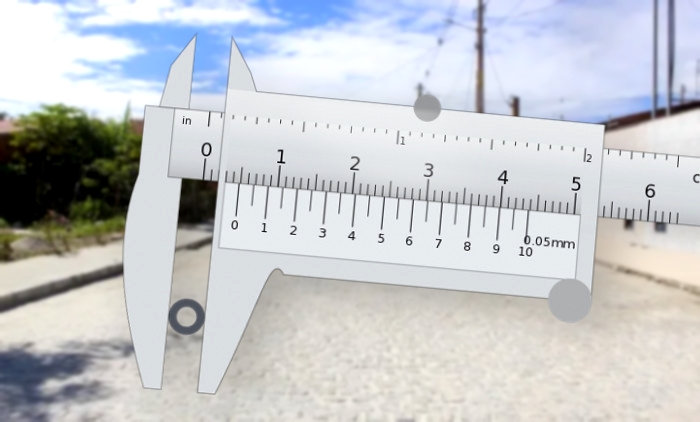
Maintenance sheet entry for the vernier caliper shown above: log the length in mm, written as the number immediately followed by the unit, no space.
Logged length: 4.8mm
